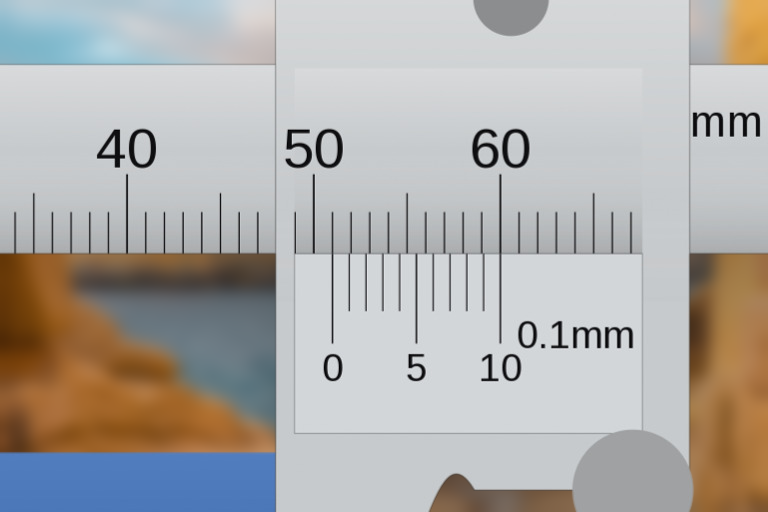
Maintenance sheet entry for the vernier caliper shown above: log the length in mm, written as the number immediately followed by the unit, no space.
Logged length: 51.0mm
